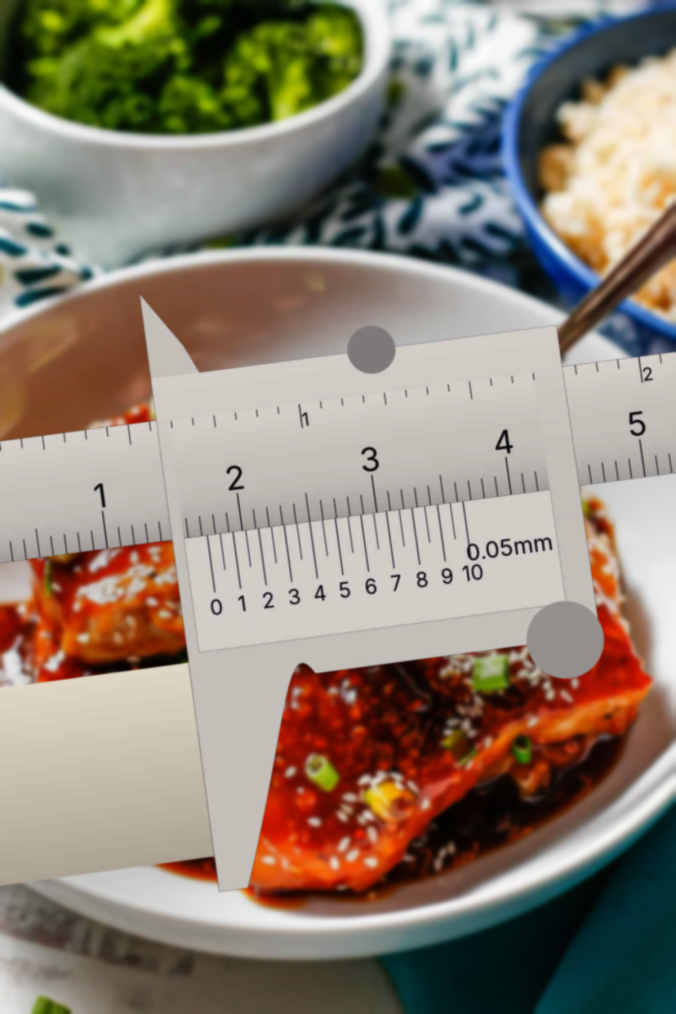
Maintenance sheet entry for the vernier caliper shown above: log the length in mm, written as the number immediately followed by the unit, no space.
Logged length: 17.4mm
